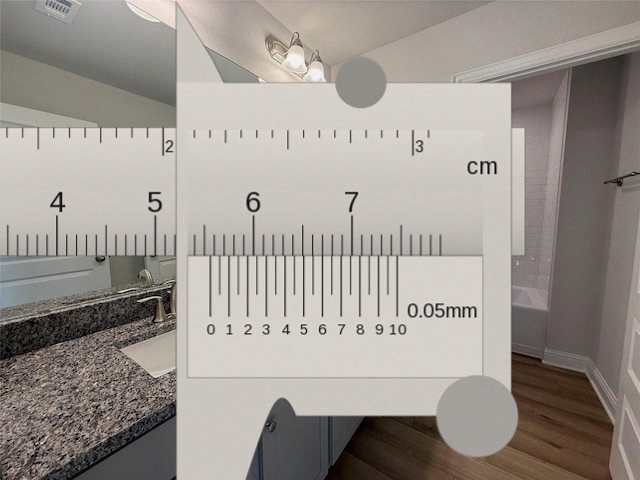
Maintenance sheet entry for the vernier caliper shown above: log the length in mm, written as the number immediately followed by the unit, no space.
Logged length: 55.6mm
